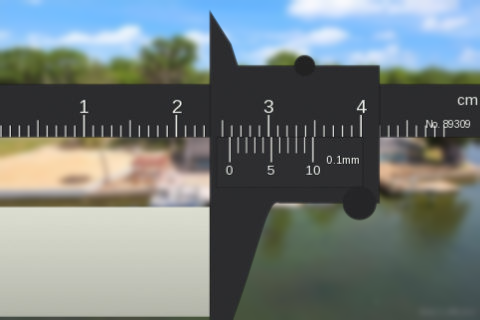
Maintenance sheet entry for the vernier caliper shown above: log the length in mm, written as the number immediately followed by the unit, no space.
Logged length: 25.8mm
